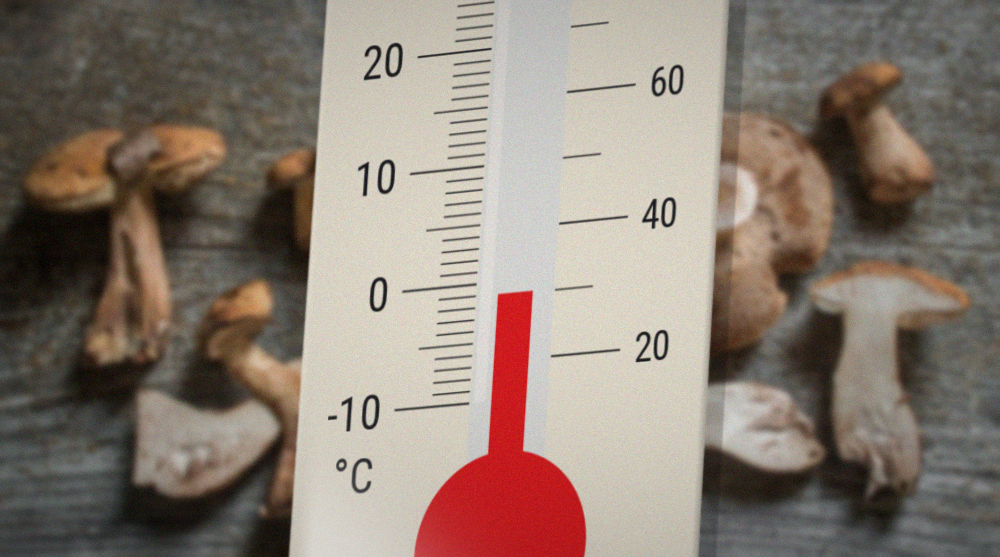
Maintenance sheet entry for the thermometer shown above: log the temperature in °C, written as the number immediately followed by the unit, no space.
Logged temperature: -1°C
